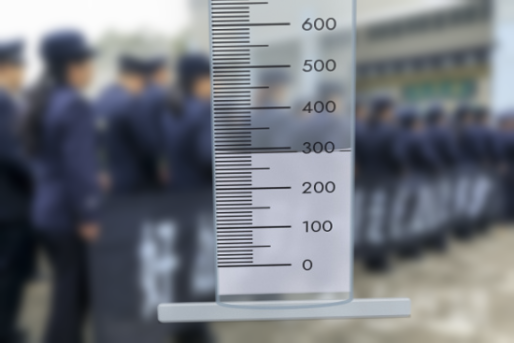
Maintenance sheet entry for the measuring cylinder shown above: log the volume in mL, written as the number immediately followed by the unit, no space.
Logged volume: 290mL
